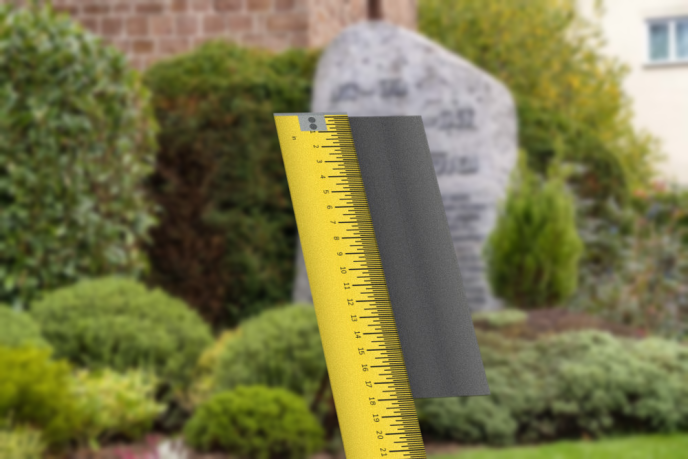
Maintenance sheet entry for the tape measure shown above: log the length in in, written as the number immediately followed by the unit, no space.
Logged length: 18in
